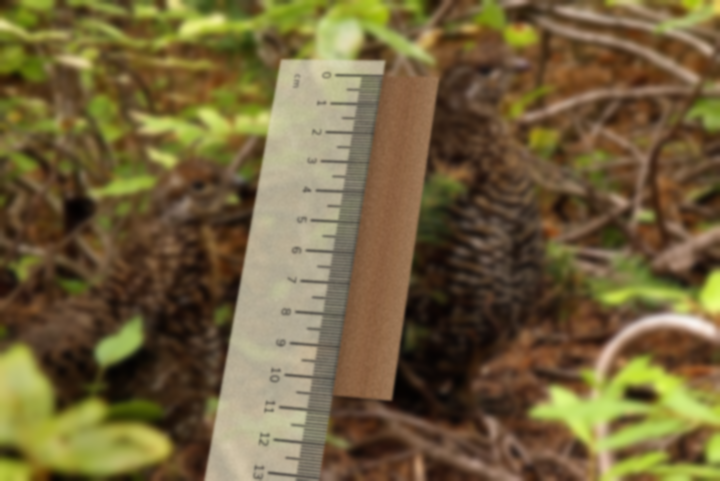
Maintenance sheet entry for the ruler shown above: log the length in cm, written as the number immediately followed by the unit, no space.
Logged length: 10.5cm
